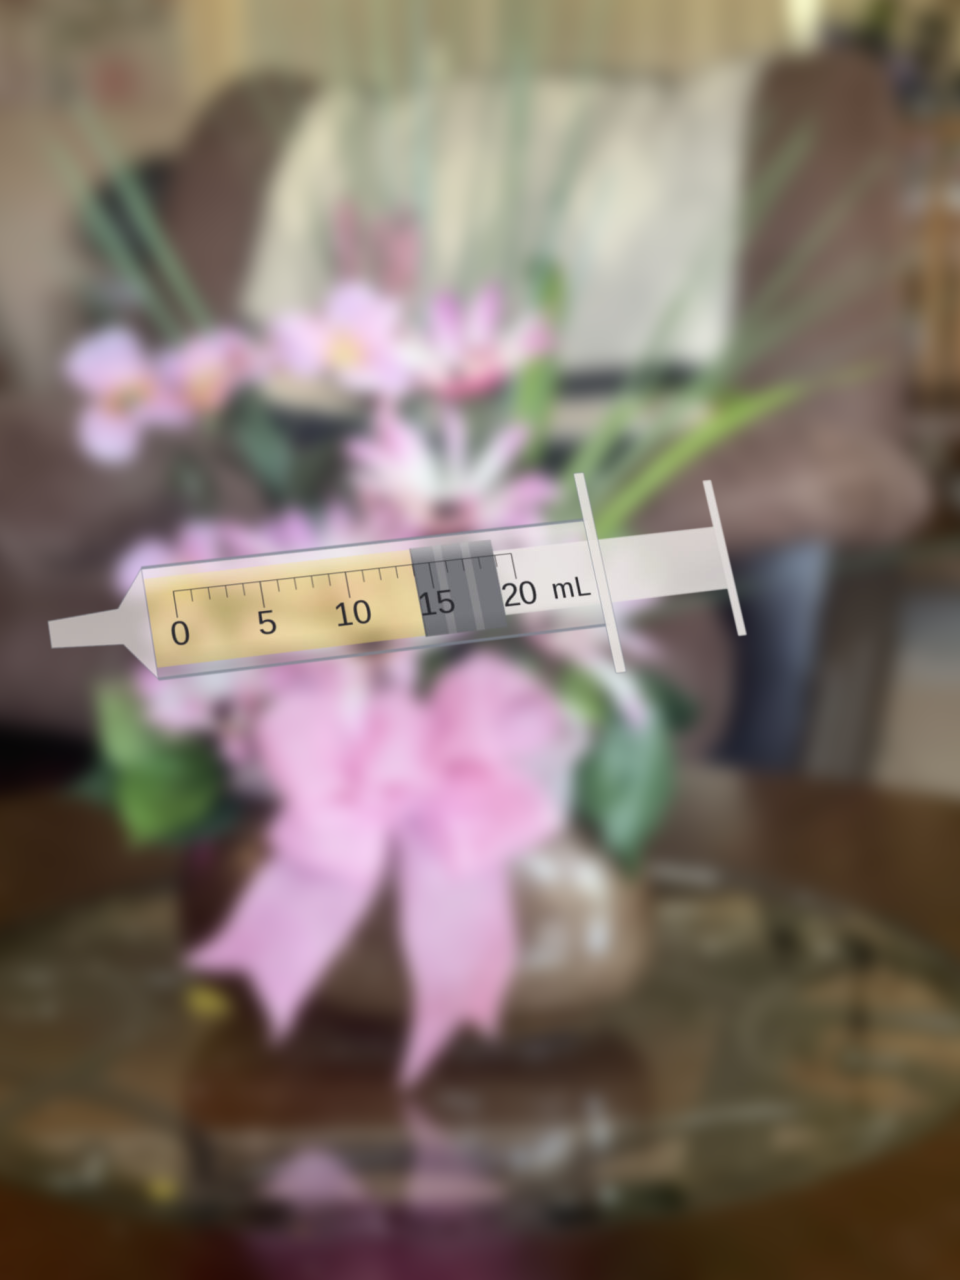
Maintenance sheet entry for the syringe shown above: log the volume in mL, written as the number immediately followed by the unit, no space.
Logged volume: 14mL
